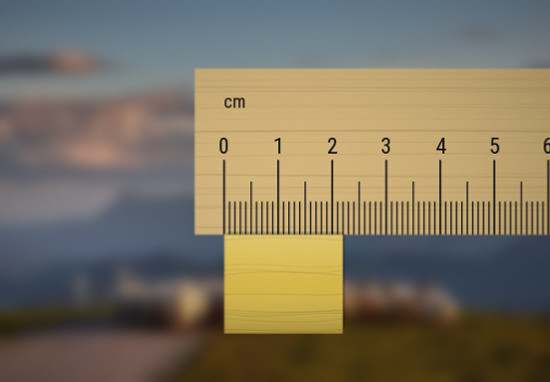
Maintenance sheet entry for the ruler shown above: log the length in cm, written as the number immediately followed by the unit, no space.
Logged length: 2.2cm
